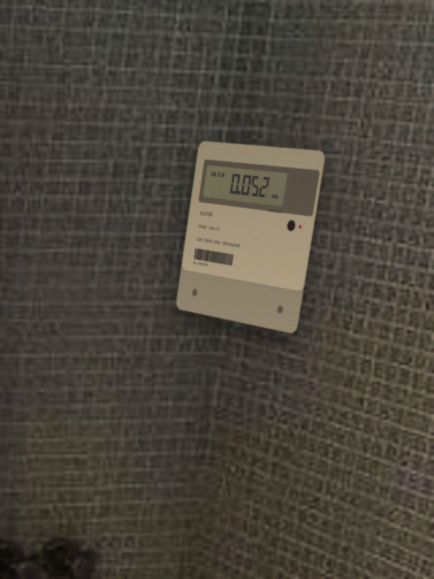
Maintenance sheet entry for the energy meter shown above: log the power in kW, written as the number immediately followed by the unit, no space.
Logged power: 0.052kW
